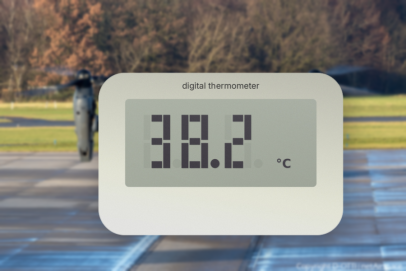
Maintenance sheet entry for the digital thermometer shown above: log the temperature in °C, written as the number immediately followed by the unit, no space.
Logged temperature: 38.2°C
